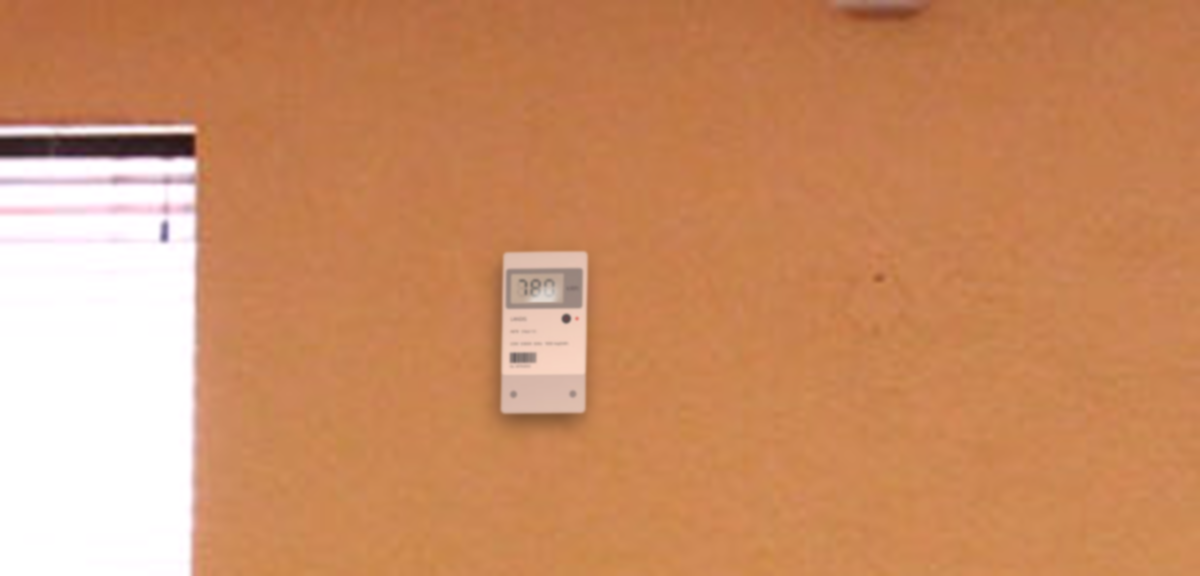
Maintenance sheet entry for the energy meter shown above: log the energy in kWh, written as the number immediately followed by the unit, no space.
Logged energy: 780kWh
